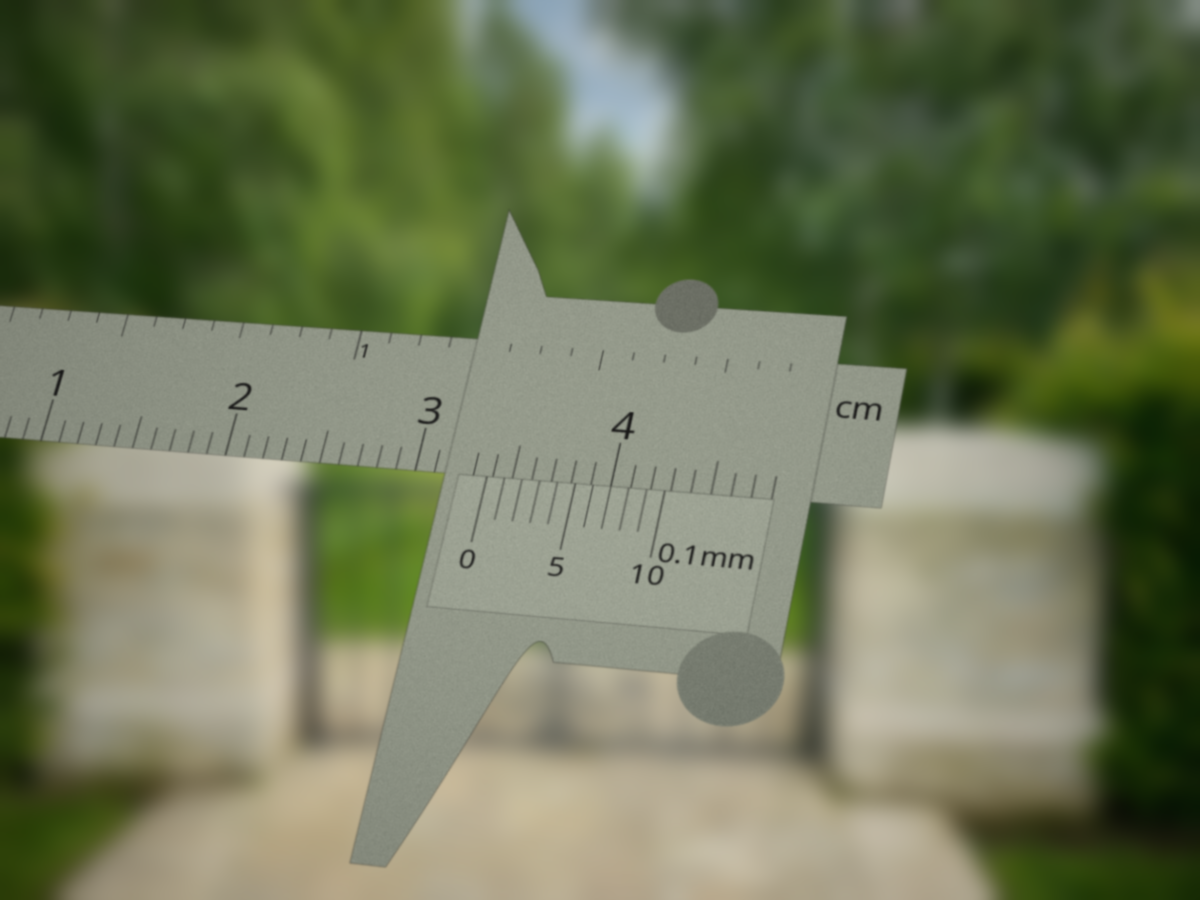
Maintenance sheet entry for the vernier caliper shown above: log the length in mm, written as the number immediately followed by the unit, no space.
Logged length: 33.7mm
